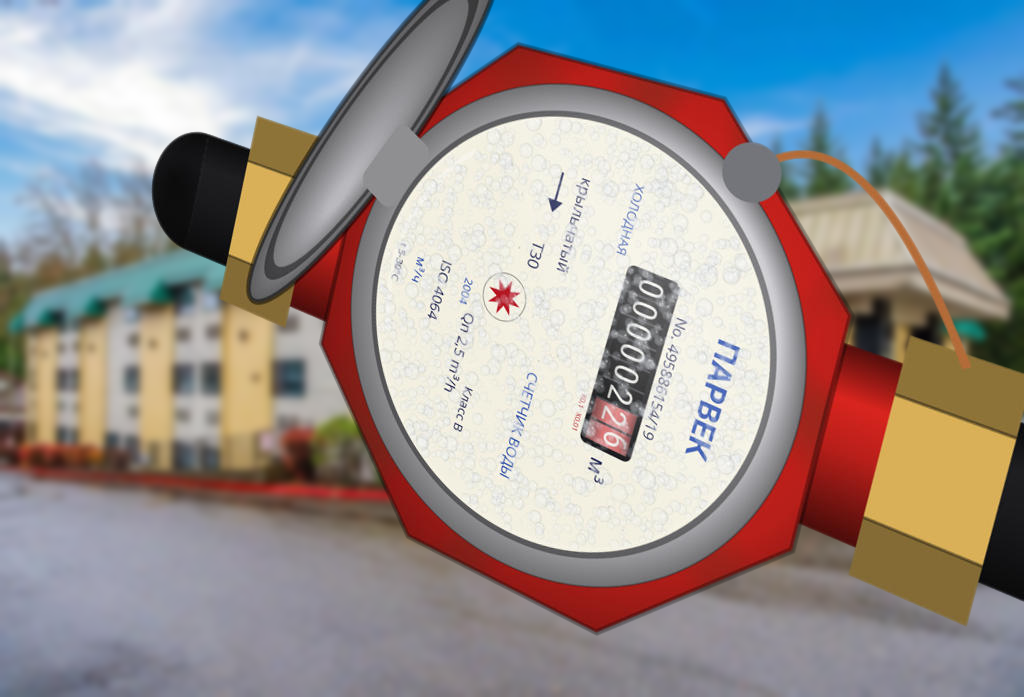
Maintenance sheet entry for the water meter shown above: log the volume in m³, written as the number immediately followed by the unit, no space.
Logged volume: 2.26m³
